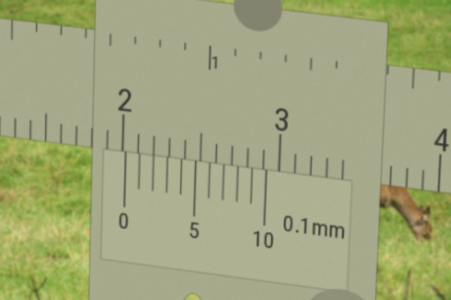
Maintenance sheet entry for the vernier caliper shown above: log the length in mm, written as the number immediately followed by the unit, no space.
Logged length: 20.2mm
